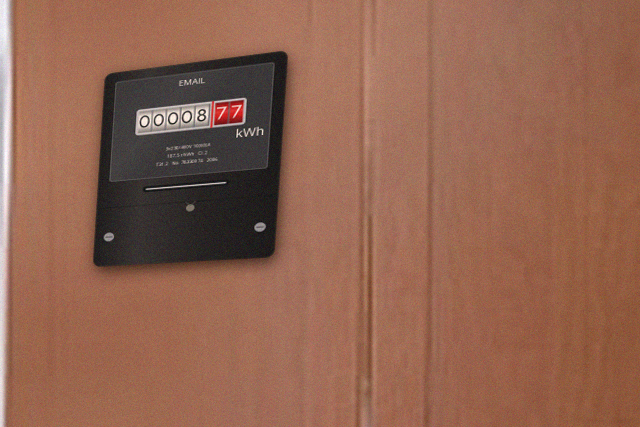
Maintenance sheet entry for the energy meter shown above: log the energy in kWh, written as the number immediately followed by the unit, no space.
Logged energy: 8.77kWh
